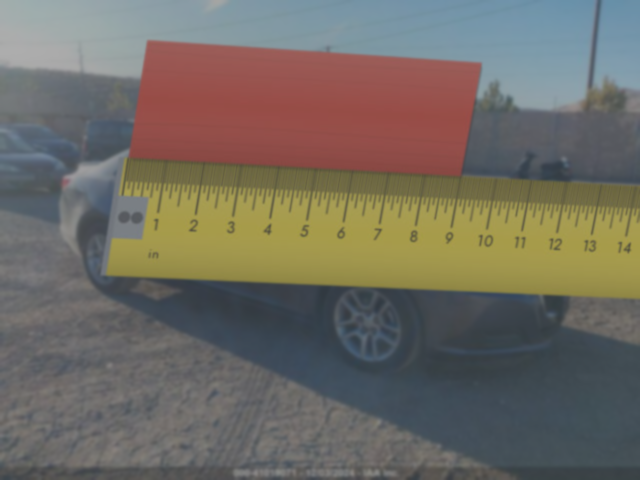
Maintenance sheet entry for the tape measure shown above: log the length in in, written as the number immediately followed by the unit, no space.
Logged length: 9in
